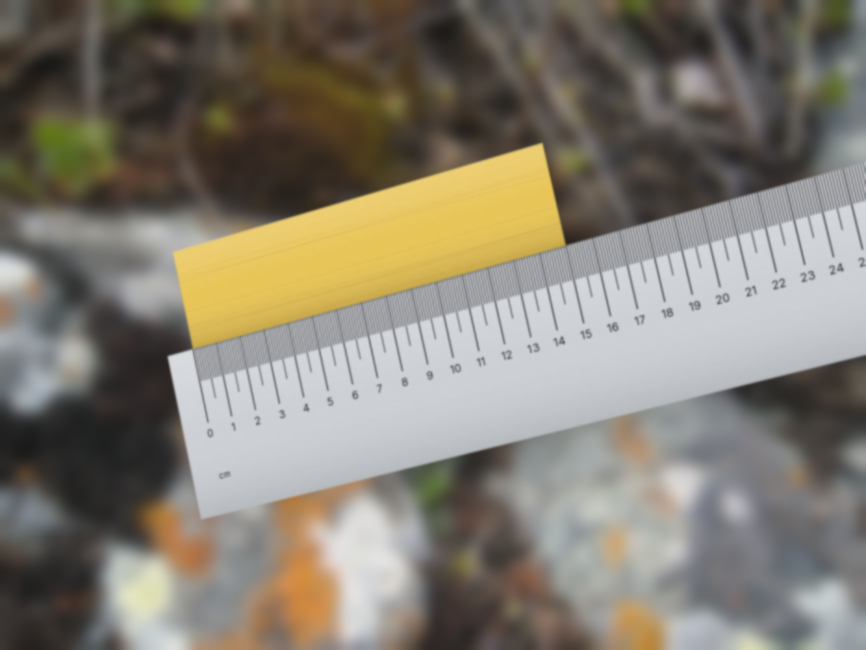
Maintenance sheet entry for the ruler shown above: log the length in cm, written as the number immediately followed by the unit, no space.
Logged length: 15cm
